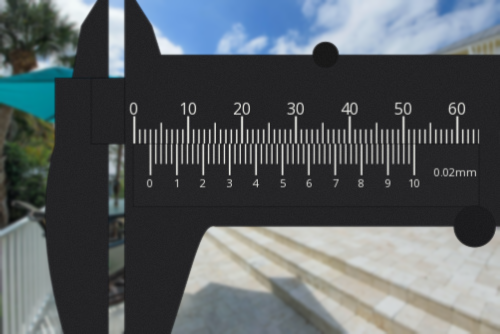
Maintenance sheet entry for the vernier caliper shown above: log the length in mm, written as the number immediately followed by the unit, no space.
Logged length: 3.0mm
